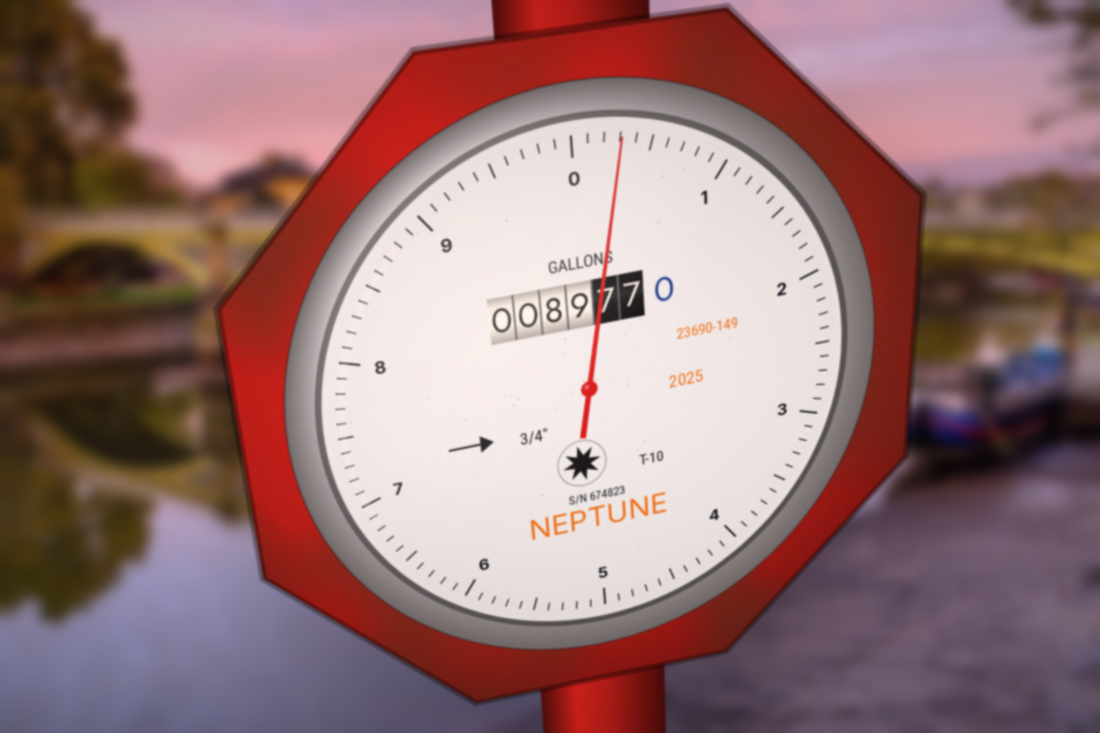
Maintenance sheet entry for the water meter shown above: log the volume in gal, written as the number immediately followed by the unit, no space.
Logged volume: 89770.3gal
